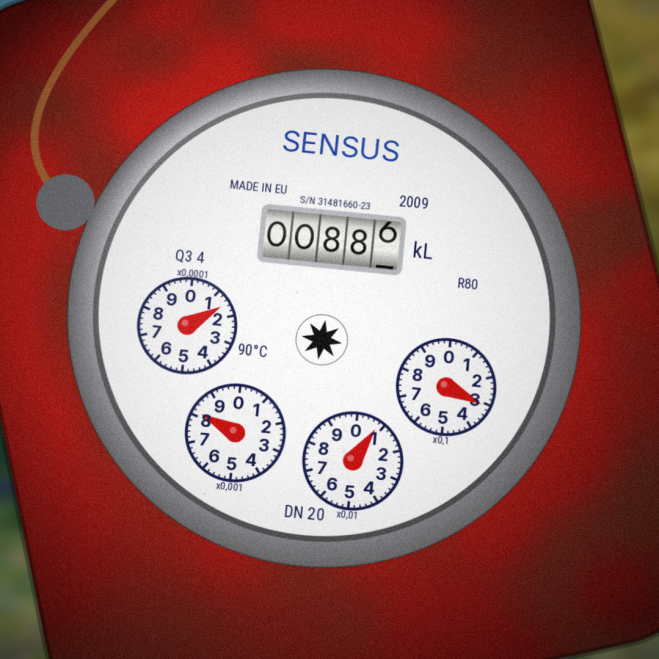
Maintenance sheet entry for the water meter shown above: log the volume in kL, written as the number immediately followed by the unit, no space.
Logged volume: 886.3081kL
